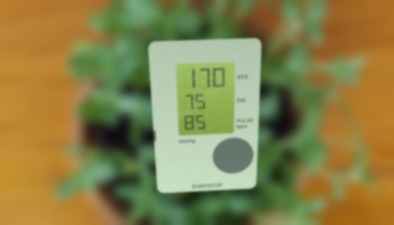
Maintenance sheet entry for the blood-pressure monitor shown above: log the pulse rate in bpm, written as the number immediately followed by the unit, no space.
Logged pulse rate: 85bpm
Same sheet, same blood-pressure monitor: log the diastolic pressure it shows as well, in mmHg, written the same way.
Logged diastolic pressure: 75mmHg
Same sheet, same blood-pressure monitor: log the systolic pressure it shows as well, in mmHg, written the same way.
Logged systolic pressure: 170mmHg
